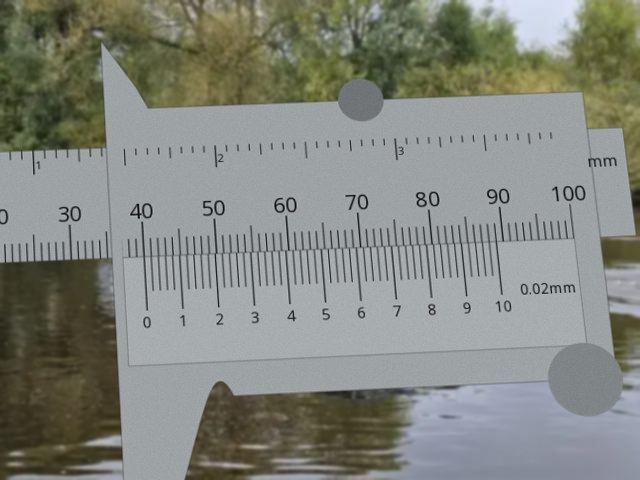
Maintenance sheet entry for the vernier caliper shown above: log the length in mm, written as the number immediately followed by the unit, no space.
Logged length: 40.0mm
